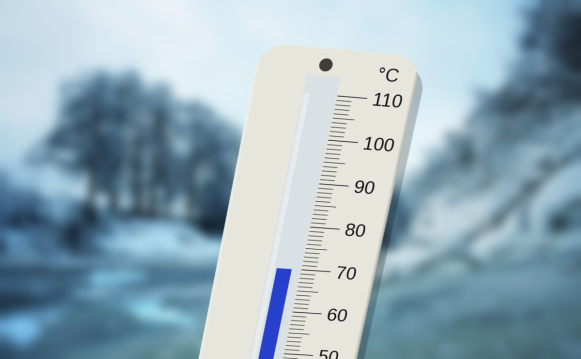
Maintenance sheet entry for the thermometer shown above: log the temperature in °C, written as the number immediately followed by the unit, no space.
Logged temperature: 70°C
